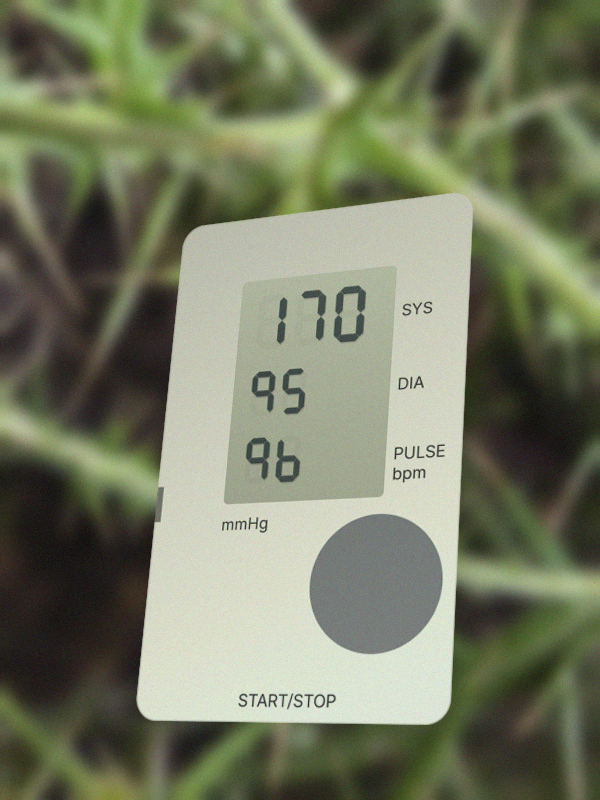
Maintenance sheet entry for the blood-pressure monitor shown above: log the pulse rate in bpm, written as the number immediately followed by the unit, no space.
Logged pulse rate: 96bpm
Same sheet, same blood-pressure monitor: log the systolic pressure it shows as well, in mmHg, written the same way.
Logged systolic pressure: 170mmHg
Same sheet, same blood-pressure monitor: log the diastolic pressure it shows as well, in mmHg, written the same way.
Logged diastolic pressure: 95mmHg
